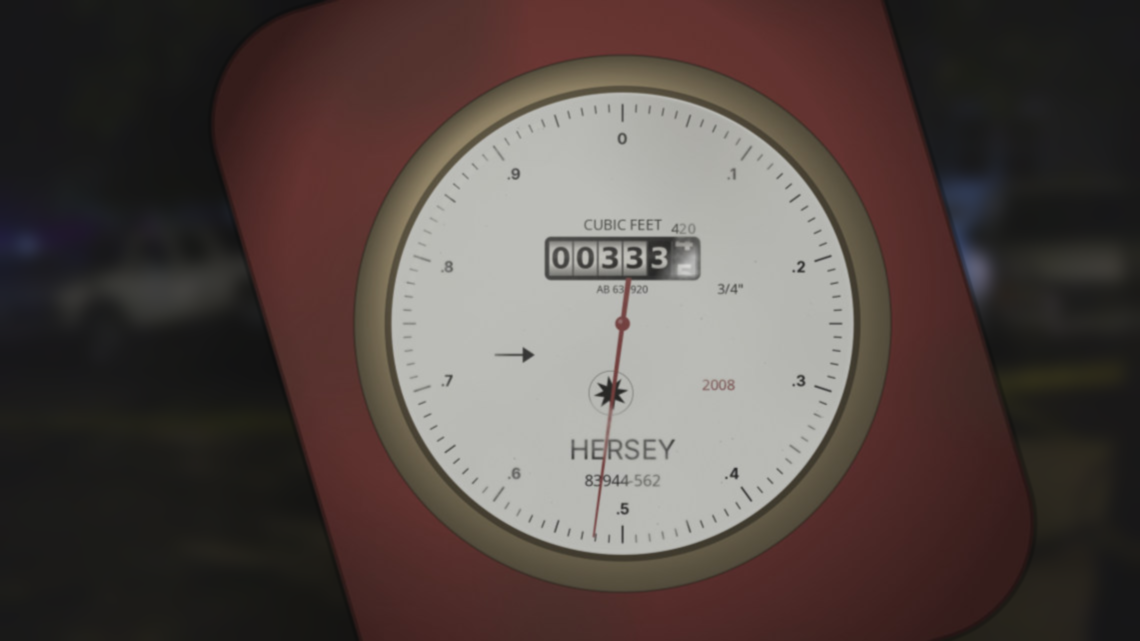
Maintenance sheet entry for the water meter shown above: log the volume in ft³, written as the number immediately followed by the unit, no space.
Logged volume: 3334.52ft³
